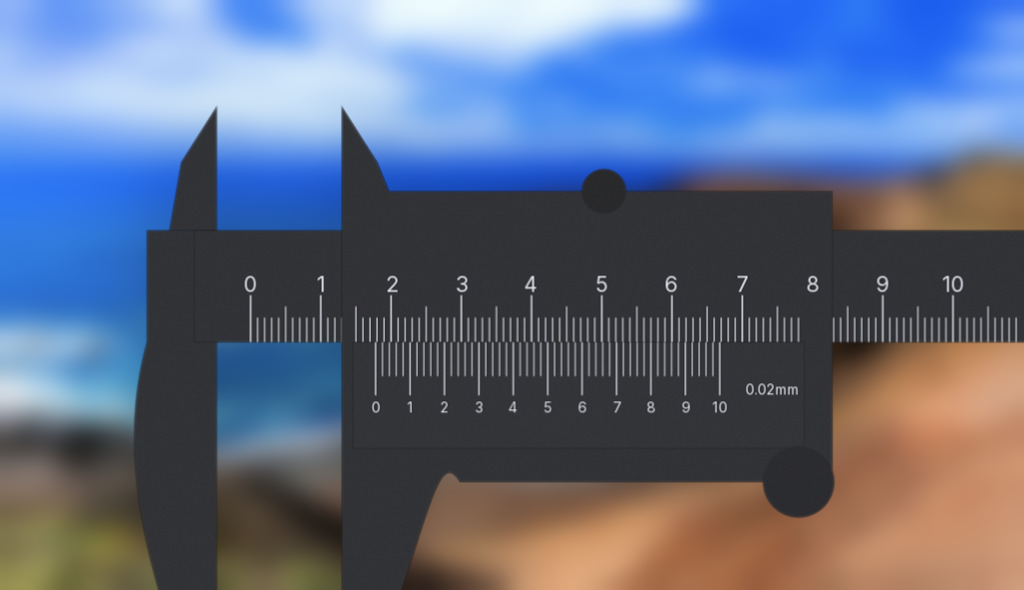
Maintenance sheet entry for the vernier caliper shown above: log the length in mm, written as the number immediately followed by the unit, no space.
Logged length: 17.8mm
